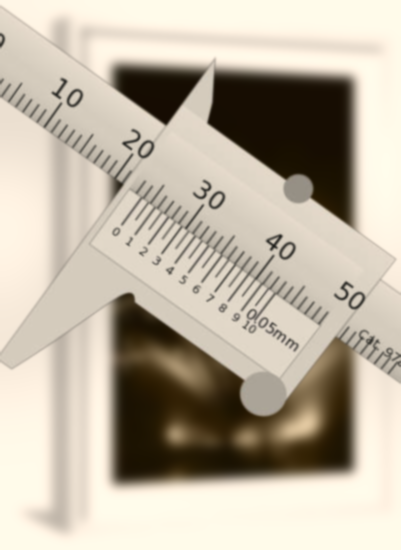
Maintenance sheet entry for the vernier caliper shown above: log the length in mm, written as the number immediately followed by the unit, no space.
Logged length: 23.8mm
